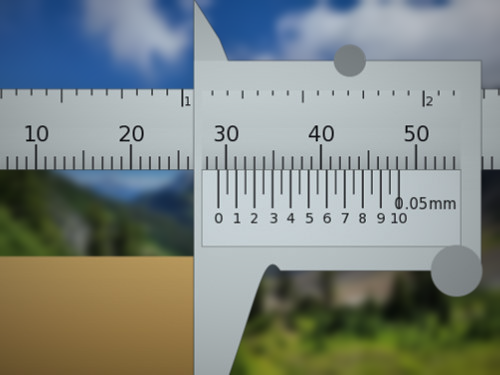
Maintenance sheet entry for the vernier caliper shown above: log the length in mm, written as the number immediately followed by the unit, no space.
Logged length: 29.2mm
